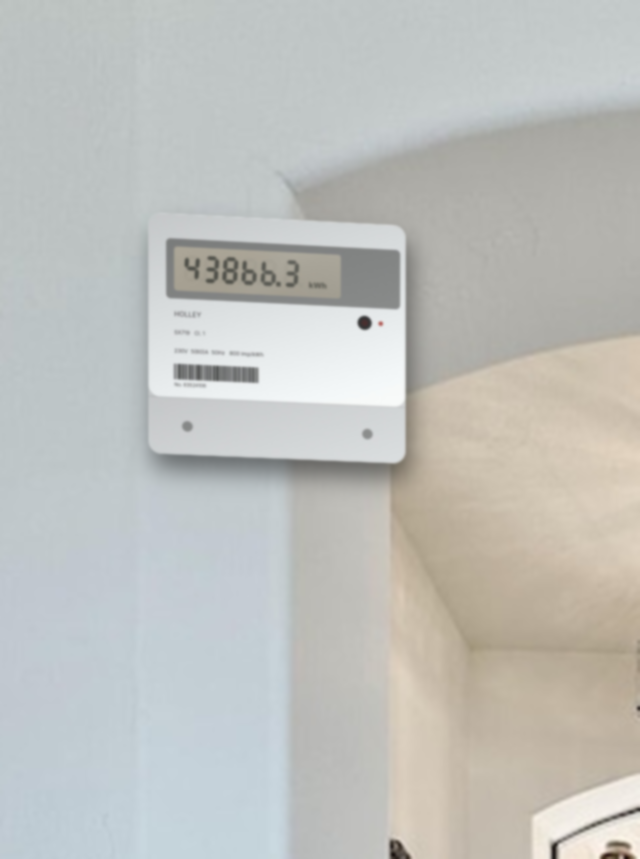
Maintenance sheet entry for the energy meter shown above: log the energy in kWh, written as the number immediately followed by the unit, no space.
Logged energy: 43866.3kWh
